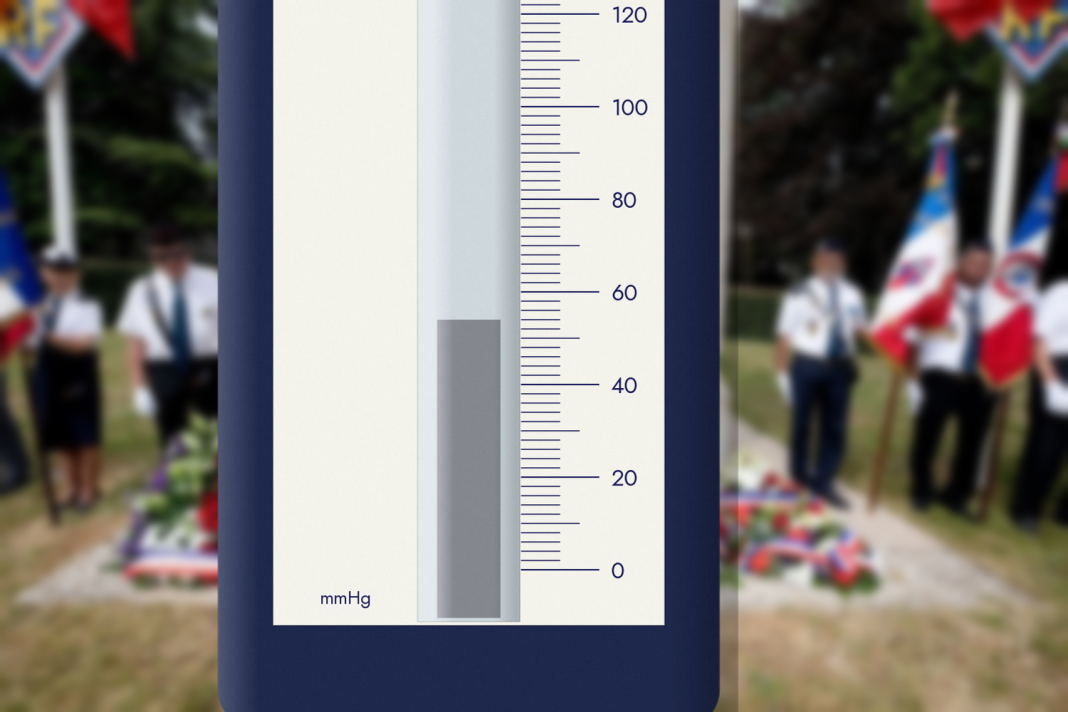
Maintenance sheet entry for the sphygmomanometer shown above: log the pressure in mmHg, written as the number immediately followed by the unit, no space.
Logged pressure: 54mmHg
